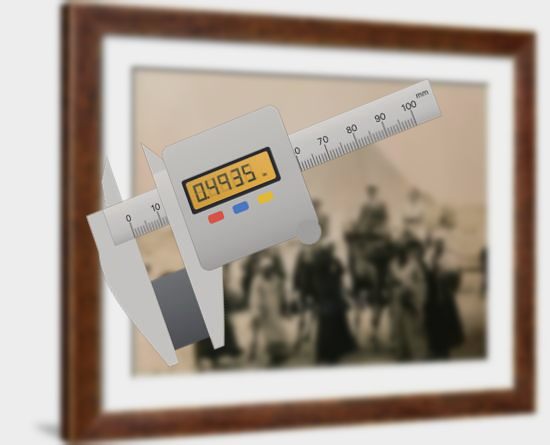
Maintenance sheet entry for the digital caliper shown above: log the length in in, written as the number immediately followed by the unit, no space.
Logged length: 0.4935in
